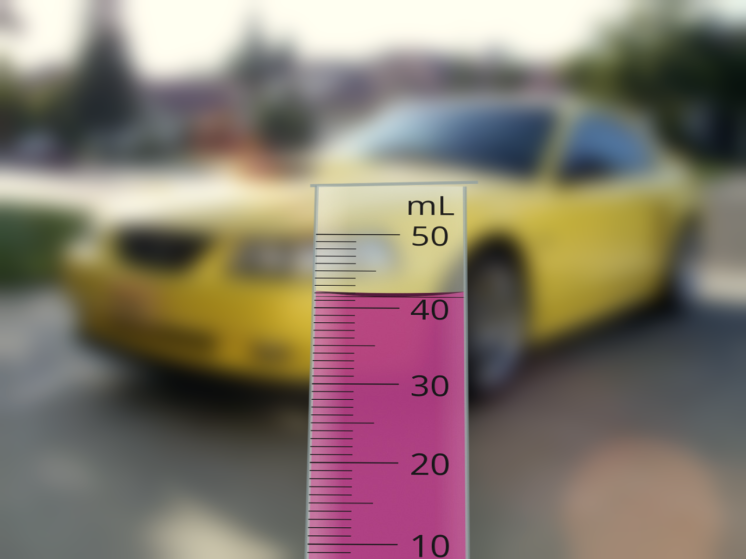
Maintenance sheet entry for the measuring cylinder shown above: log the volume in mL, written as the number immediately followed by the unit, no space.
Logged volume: 41.5mL
